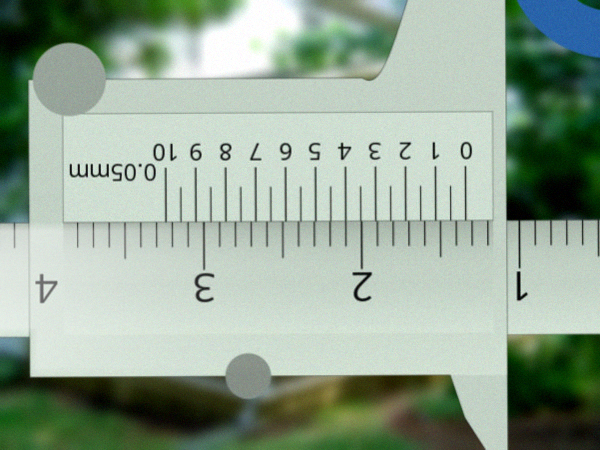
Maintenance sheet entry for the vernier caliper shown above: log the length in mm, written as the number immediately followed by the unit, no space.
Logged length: 13.4mm
